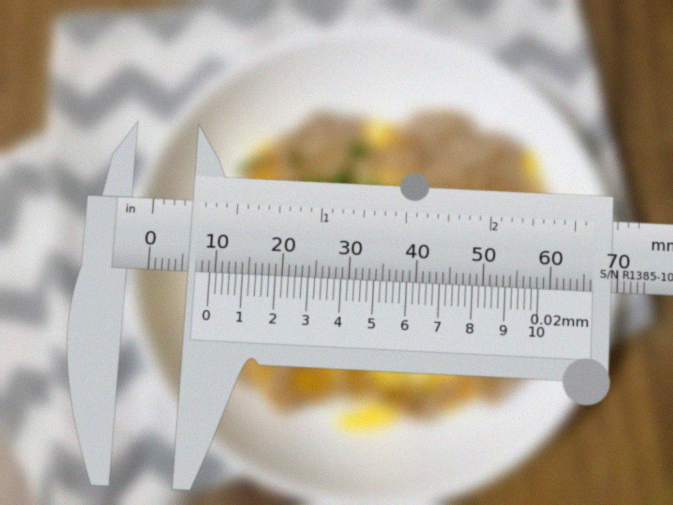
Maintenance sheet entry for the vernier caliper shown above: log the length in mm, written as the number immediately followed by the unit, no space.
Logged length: 9.2mm
